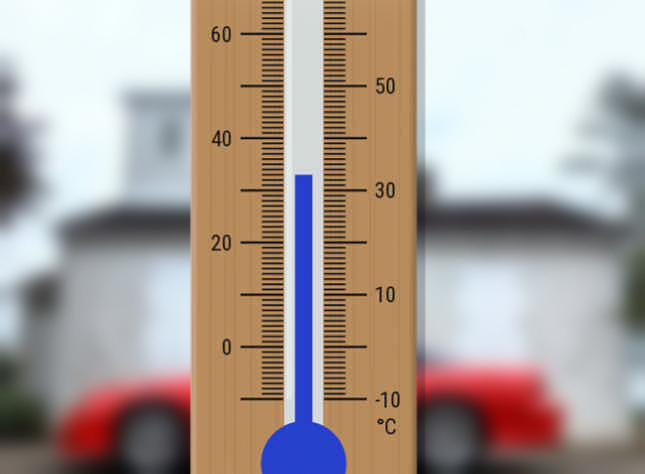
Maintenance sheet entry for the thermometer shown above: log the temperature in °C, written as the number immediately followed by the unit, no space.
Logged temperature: 33°C
